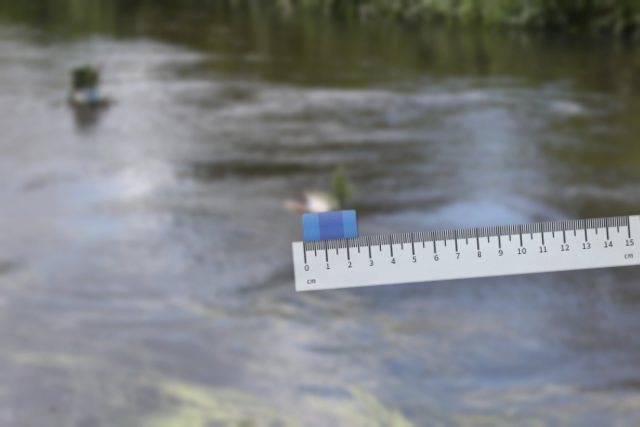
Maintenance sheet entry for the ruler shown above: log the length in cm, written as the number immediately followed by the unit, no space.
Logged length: 2.5cm
